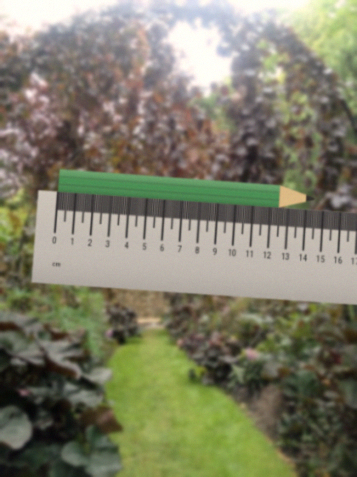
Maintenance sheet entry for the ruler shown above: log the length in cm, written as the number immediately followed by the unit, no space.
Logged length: 14.5cm
